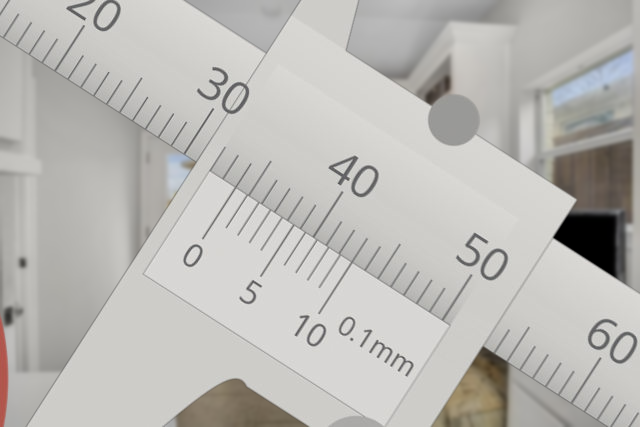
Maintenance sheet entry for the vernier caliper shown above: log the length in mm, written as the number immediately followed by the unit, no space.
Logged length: 34.0mm
